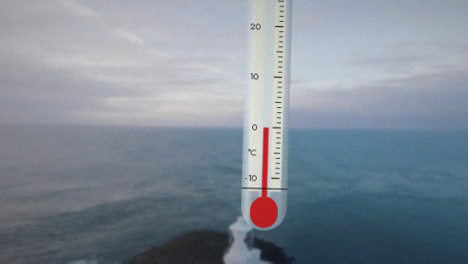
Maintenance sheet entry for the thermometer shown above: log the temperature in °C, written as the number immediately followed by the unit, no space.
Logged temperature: 0°C
